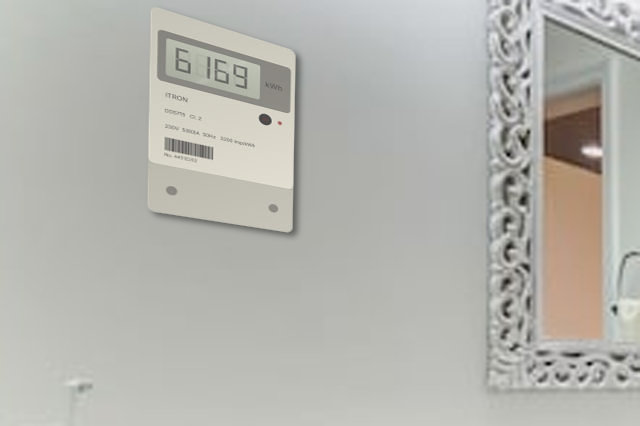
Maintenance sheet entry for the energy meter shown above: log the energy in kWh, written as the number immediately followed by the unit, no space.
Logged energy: 6169kWh
